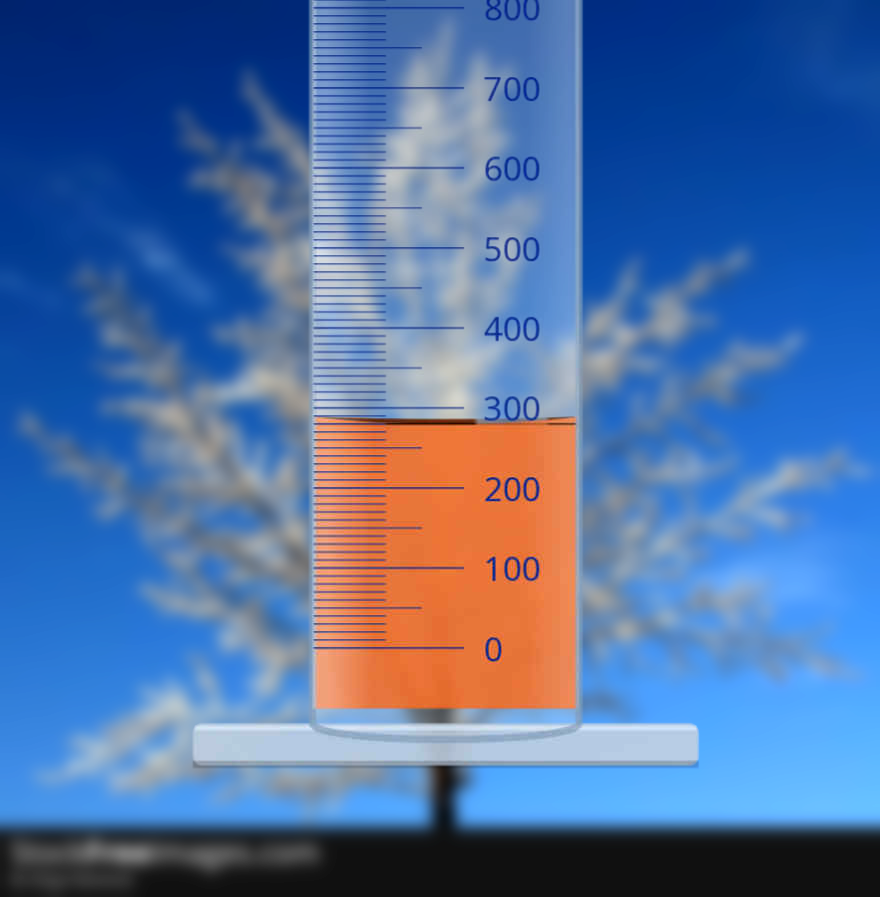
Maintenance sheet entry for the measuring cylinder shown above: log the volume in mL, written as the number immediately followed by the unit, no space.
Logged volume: 280mL
